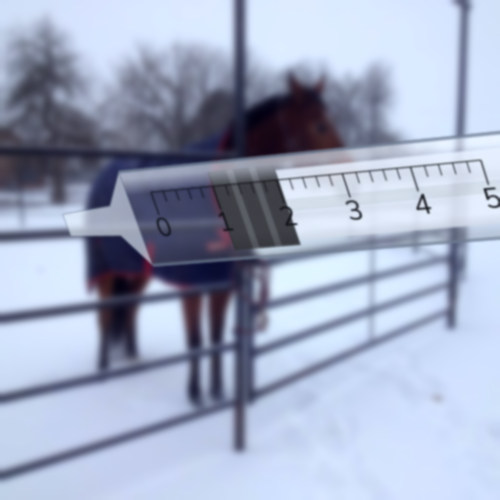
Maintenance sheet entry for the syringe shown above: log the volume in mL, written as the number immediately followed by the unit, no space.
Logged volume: 1mL
